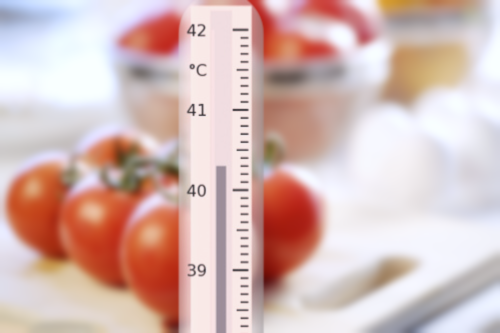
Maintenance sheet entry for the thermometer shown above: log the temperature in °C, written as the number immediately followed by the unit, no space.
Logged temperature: 40.3°C
